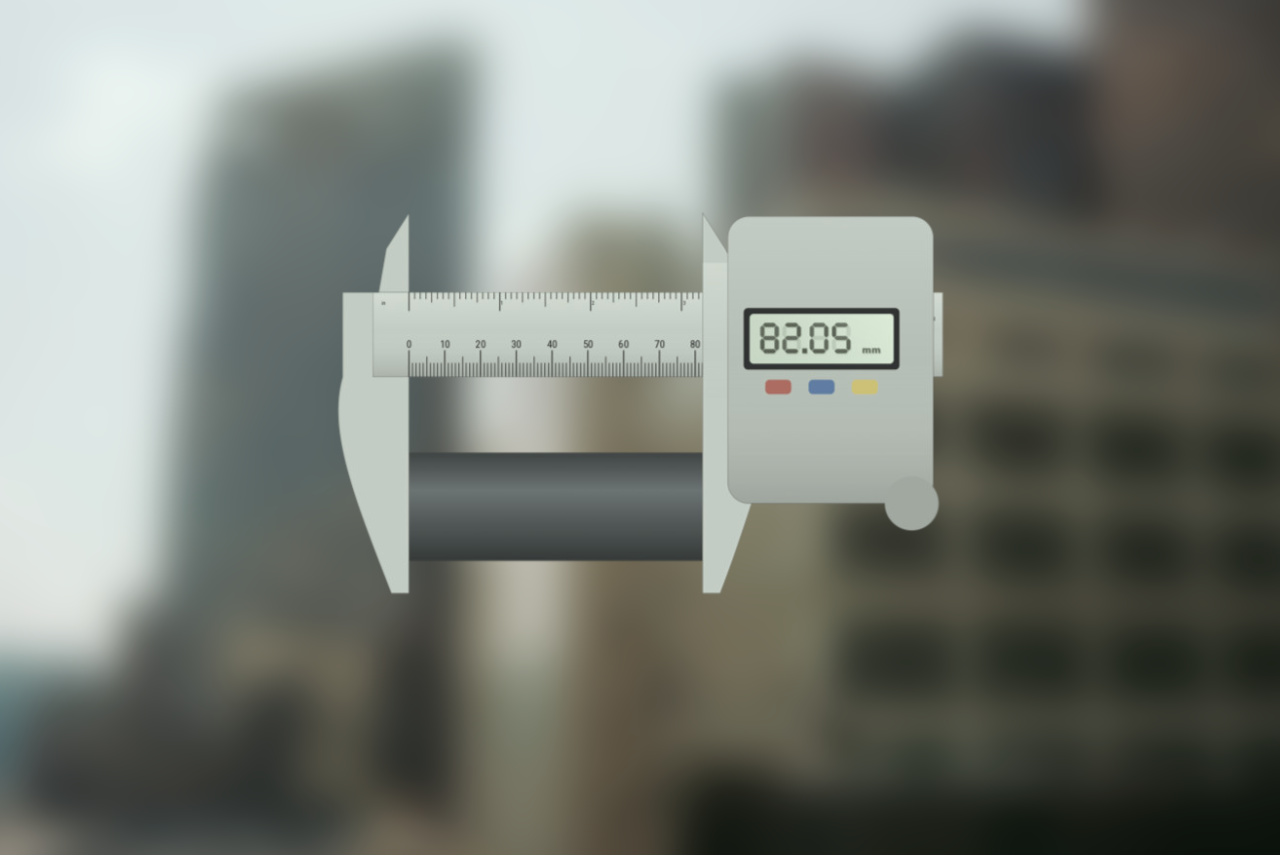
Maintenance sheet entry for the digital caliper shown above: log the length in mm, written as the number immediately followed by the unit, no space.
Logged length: 82.05mm
